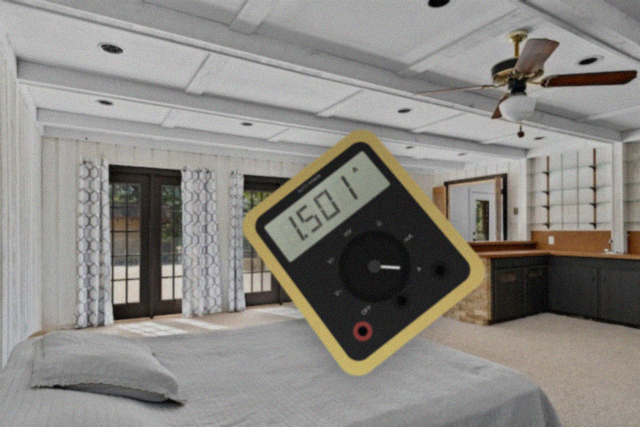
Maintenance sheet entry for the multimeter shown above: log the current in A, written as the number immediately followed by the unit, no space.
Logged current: 1.501A
